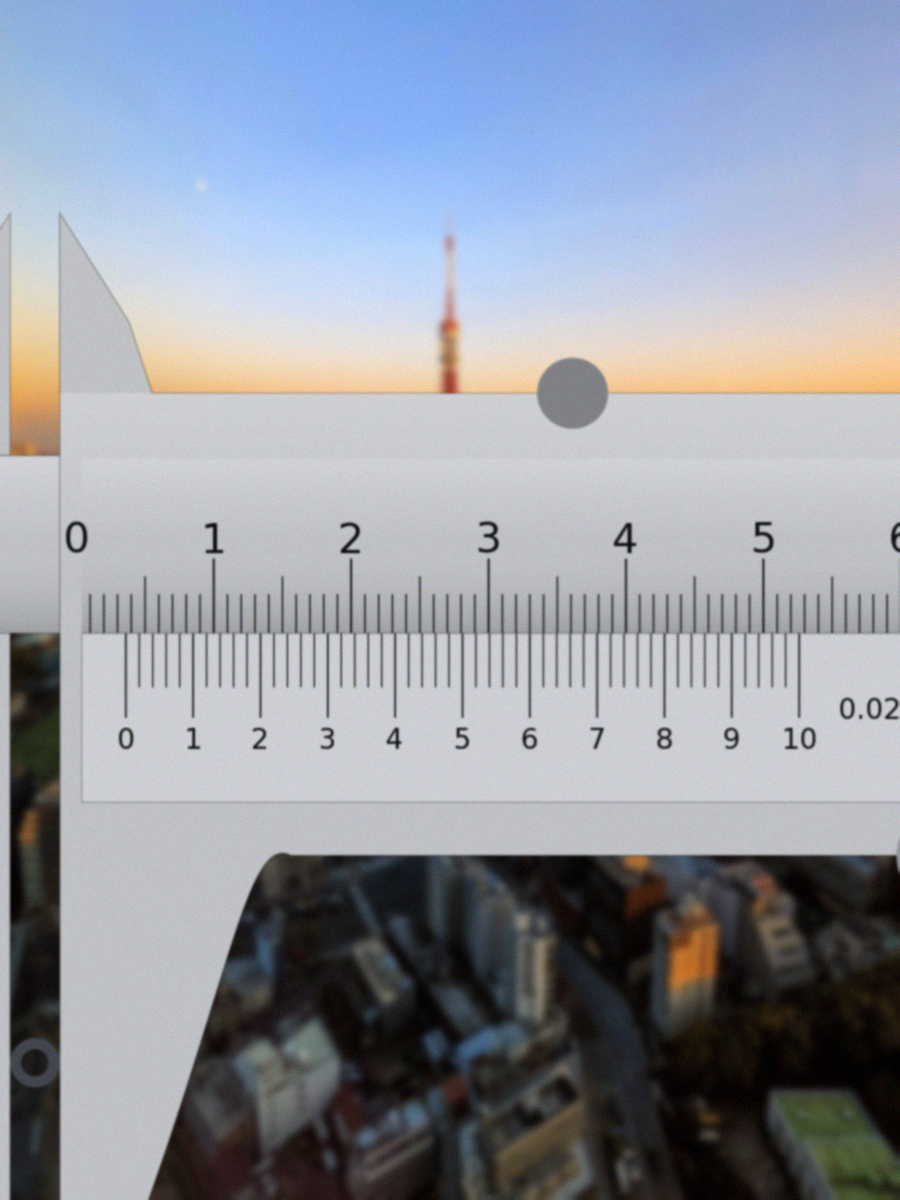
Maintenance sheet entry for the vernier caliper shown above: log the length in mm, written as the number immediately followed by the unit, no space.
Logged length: 3.6mm
